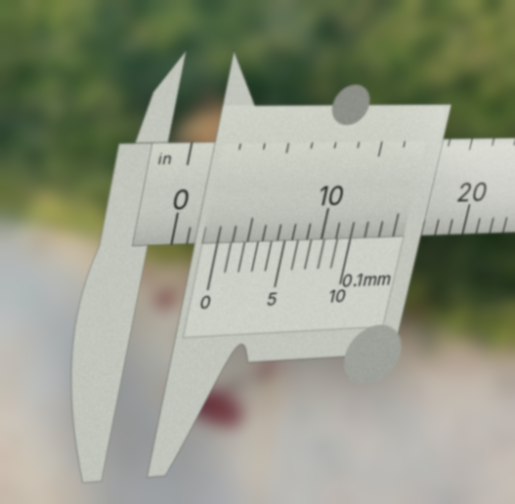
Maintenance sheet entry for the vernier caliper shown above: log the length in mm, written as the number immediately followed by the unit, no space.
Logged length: 3.0mm
